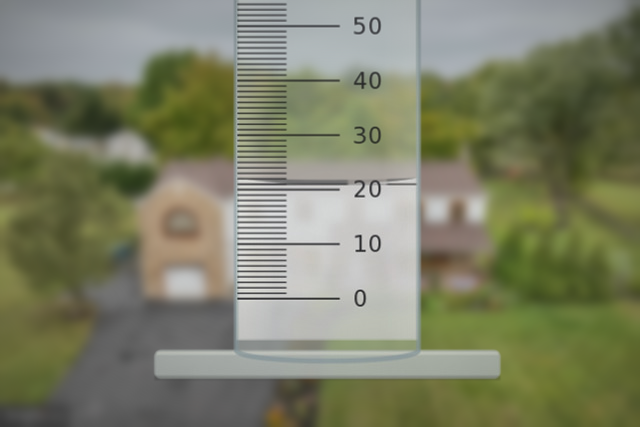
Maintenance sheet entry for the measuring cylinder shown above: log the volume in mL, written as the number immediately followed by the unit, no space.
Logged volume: 21mL
